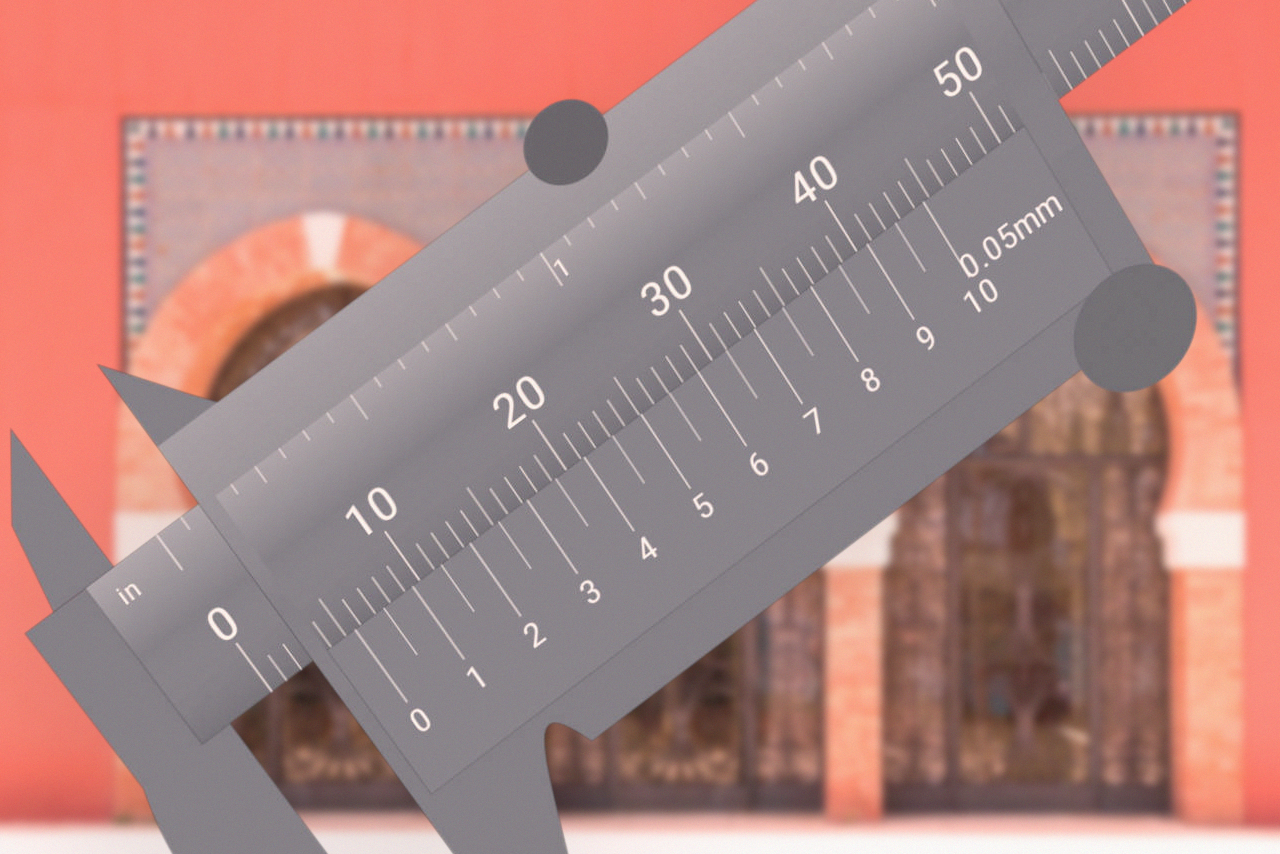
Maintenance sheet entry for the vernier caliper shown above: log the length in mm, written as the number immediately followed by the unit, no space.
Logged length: 5.6mm
